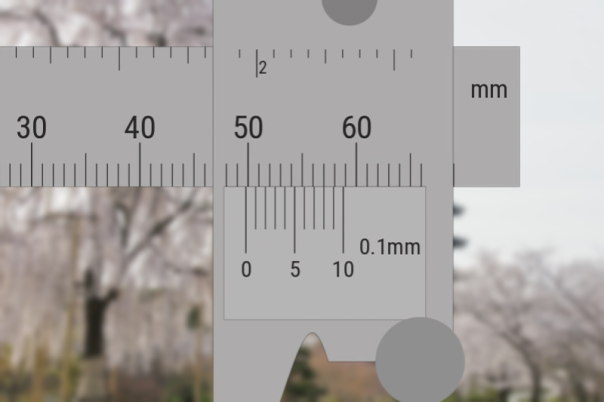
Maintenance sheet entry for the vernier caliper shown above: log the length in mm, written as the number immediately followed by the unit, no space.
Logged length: 49.8mm
